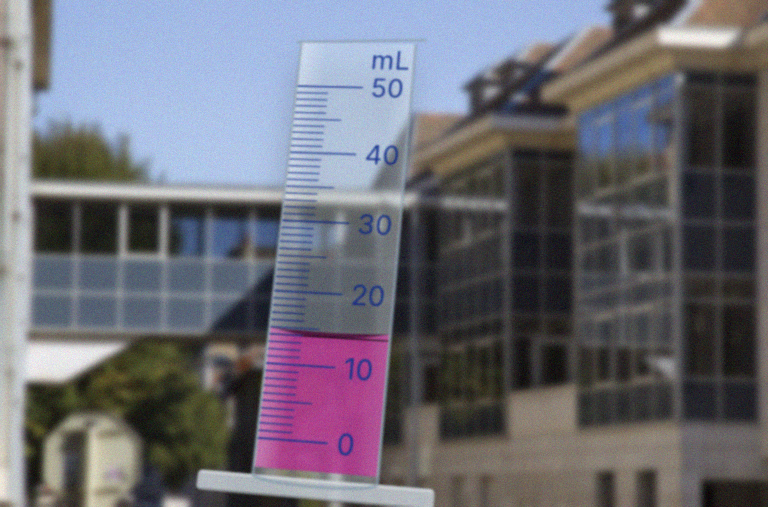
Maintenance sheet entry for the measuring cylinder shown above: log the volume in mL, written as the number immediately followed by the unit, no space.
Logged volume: 14mL
